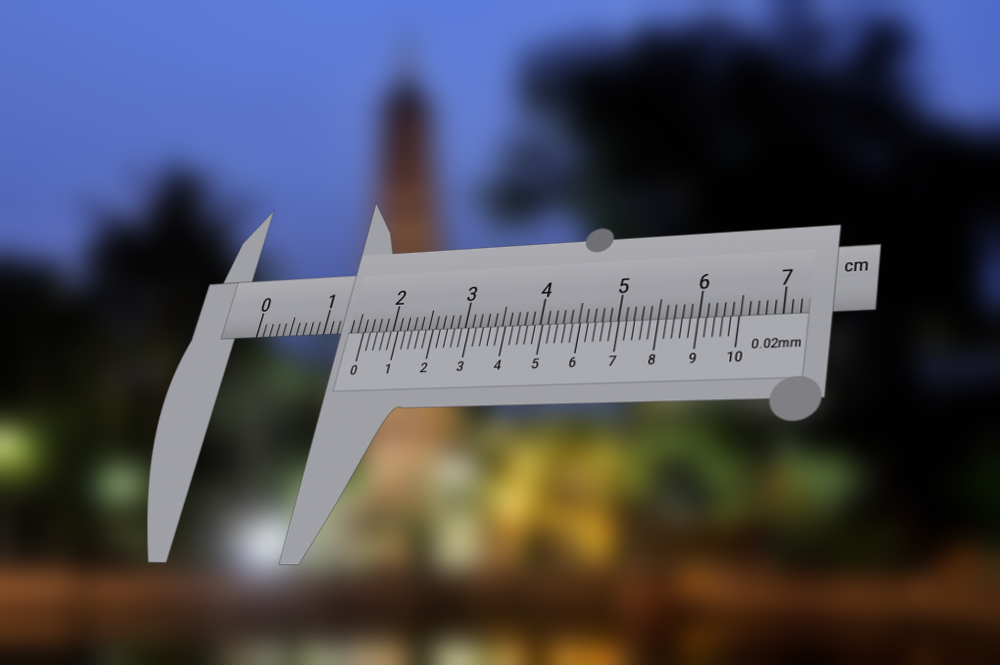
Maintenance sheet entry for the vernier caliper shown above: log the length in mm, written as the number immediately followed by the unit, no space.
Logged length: 15.8mm
